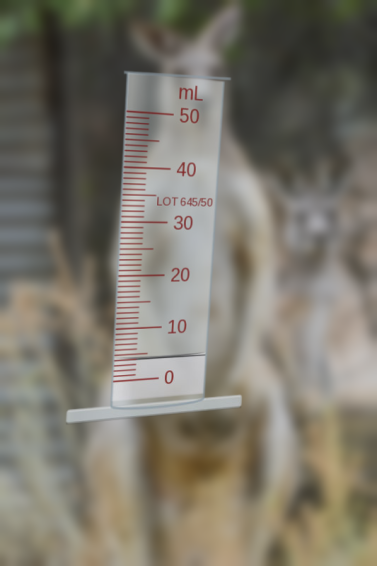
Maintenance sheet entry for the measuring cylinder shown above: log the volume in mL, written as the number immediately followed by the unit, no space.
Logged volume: 4mL
